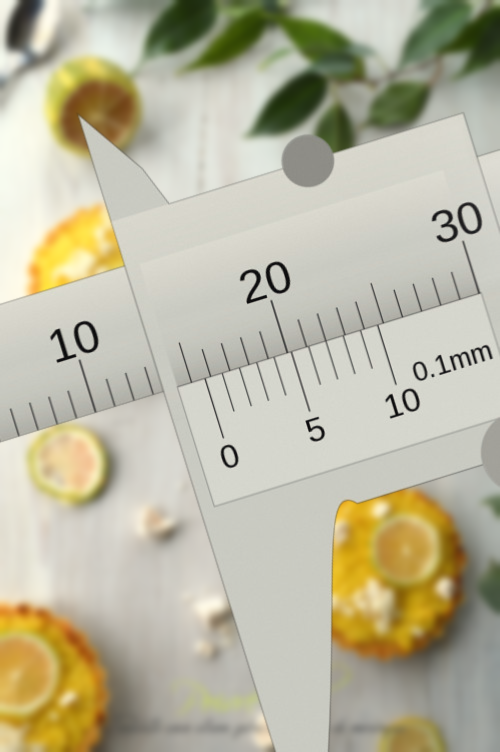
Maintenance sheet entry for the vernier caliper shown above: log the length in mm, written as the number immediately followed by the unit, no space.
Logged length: 15.7mm
